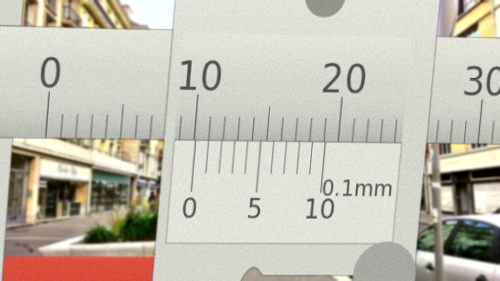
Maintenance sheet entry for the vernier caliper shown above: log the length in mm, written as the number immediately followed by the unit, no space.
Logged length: 10.1mm
